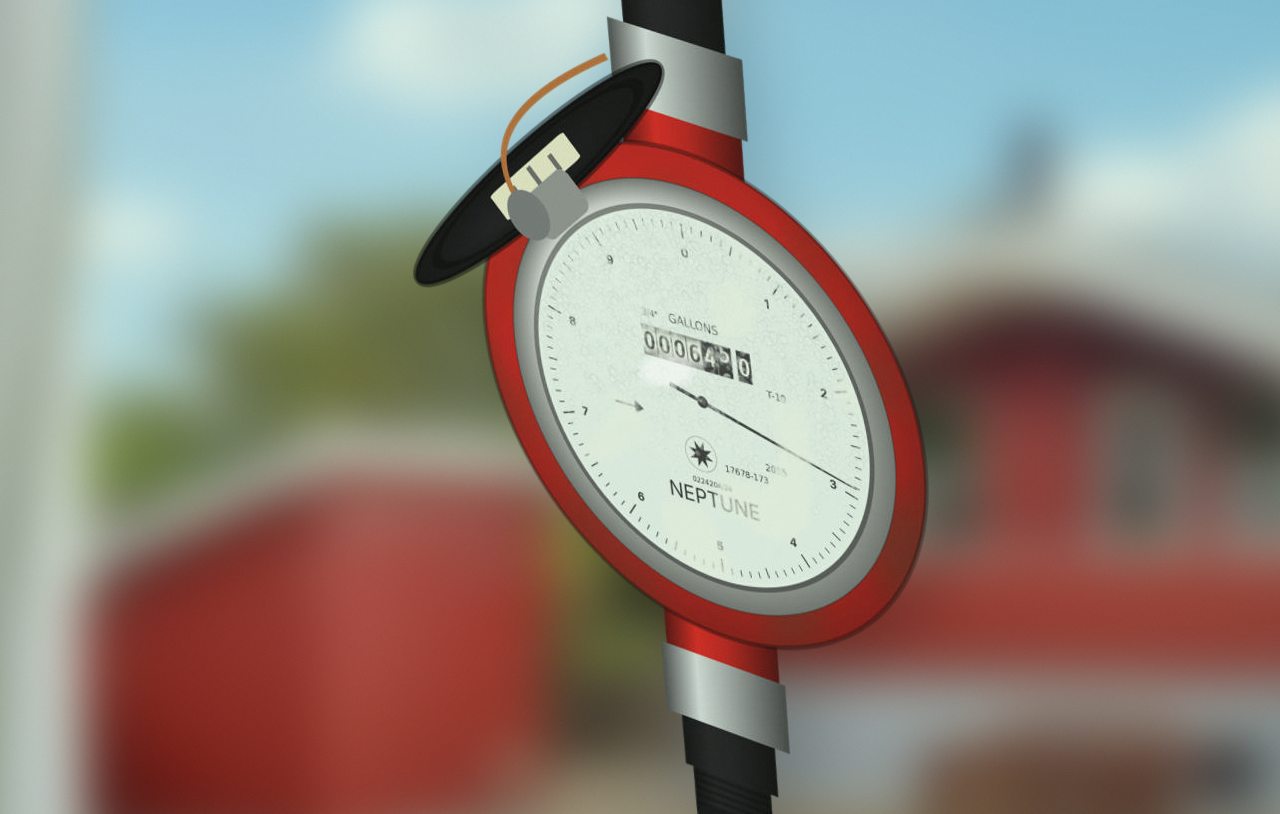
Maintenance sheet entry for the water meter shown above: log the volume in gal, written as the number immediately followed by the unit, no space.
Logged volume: 6452.9gal
